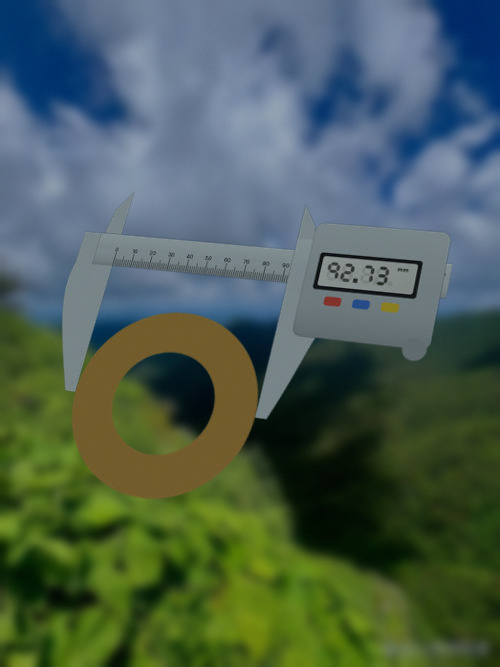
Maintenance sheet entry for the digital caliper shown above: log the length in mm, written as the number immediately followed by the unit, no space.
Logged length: 92.73mm
